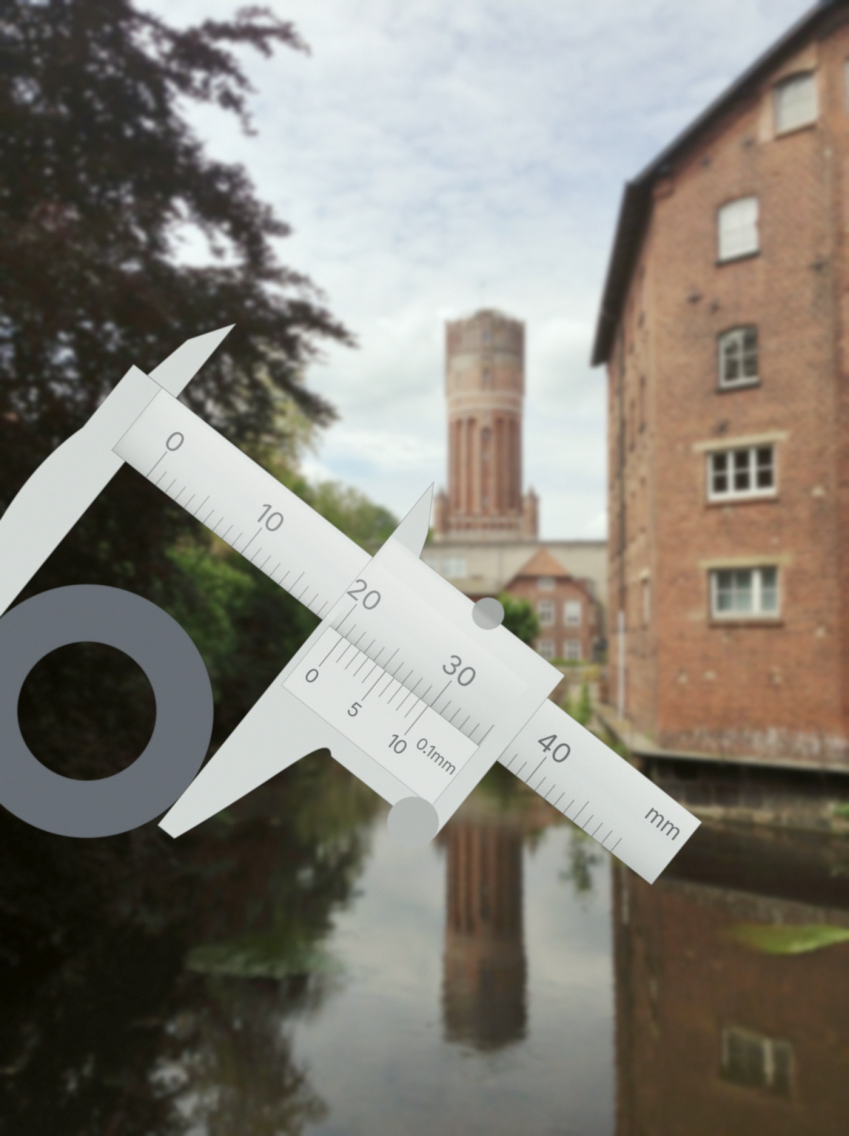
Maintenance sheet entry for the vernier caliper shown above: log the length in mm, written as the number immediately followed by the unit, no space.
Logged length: 20.8mm
